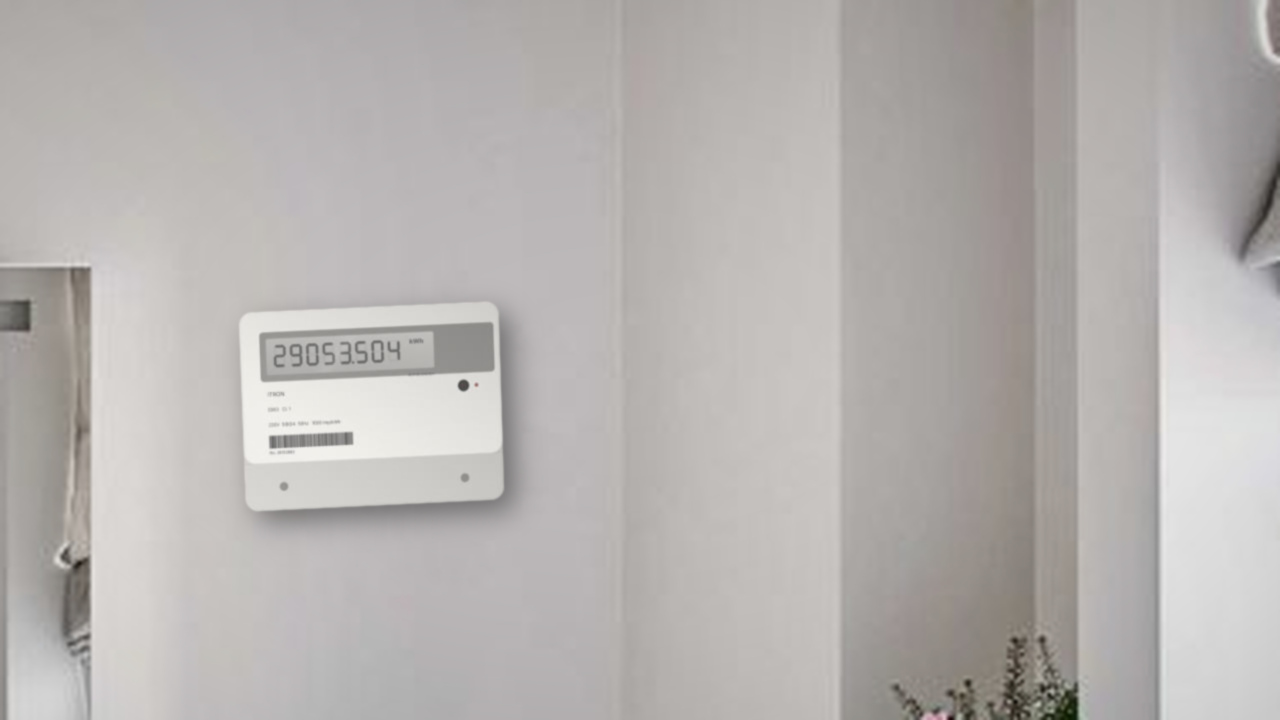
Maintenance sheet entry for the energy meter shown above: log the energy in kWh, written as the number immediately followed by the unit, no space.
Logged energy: 29053.504kWh
